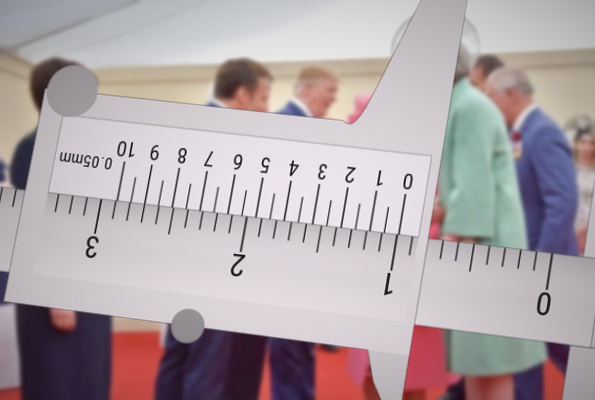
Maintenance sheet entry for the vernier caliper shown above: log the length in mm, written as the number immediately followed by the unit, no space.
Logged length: 9.9mm
